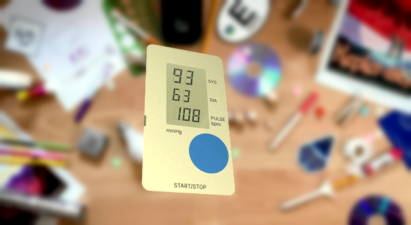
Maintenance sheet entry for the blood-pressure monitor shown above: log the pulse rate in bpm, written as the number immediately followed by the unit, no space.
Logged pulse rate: 108bpm
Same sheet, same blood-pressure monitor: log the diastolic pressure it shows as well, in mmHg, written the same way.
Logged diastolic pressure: 63mmHg
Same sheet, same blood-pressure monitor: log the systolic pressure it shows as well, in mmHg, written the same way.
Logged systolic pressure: 93mmHg
